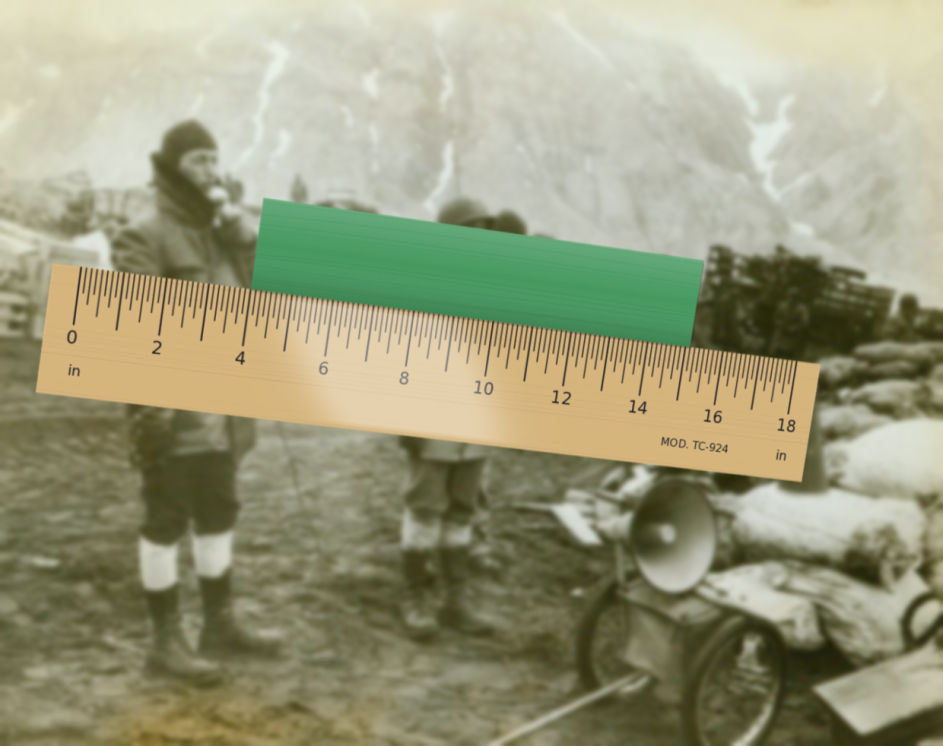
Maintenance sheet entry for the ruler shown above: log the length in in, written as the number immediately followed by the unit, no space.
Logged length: 11.125in
